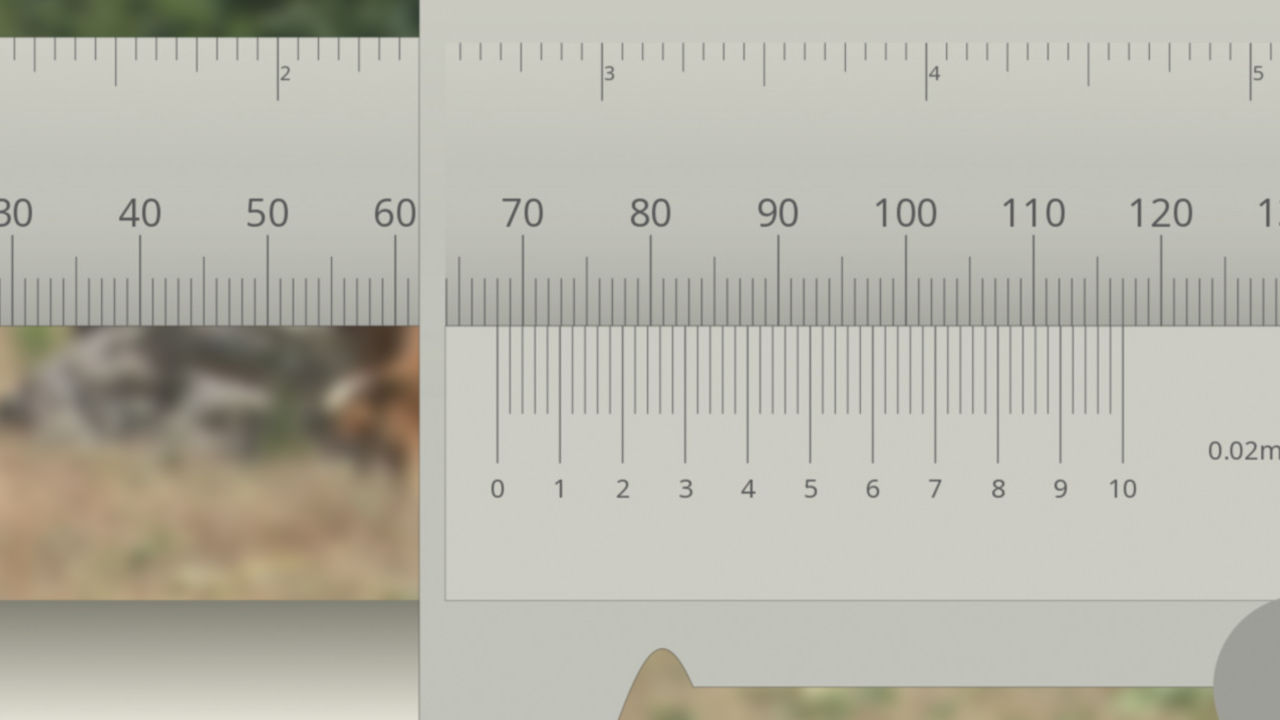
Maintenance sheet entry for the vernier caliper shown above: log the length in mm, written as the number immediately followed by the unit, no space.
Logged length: 68.0mm
